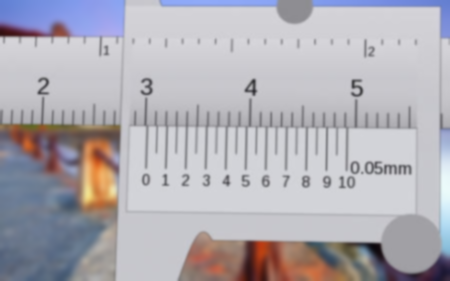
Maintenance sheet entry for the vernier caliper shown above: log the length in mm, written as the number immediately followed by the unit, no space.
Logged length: 30.2mm
